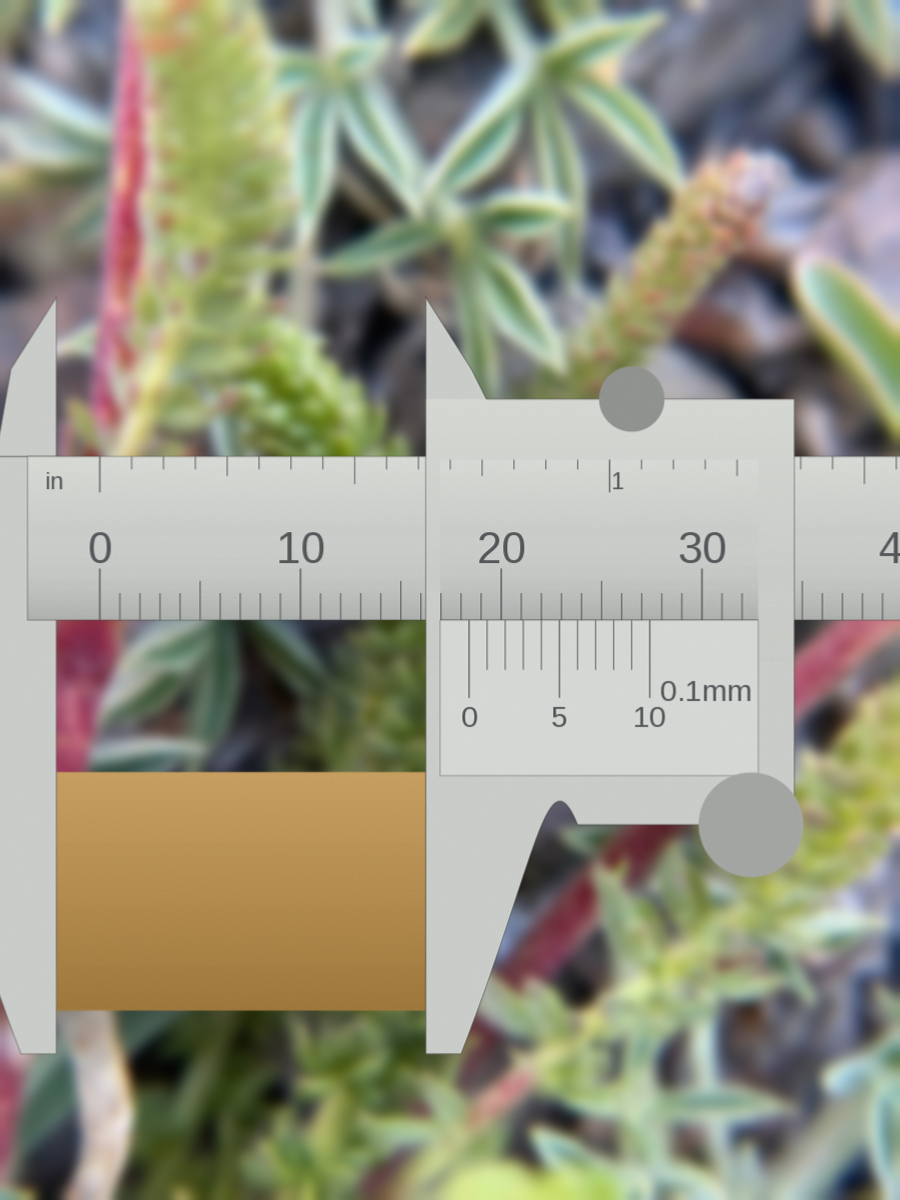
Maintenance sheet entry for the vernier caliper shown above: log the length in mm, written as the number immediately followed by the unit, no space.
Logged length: 18.4mm
